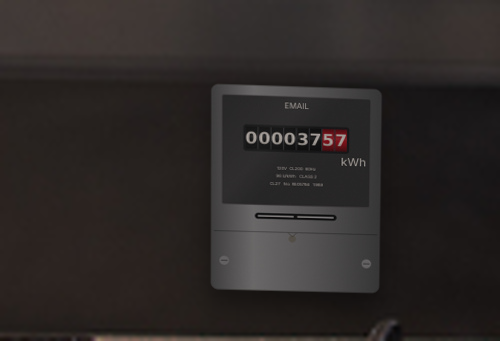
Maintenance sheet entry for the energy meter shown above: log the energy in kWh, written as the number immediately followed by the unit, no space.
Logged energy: 37.57kWh
